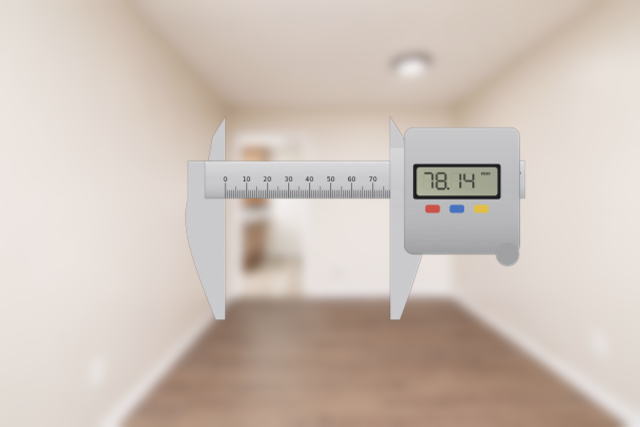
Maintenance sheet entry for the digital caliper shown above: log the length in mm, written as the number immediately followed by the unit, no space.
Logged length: 78.14mm
